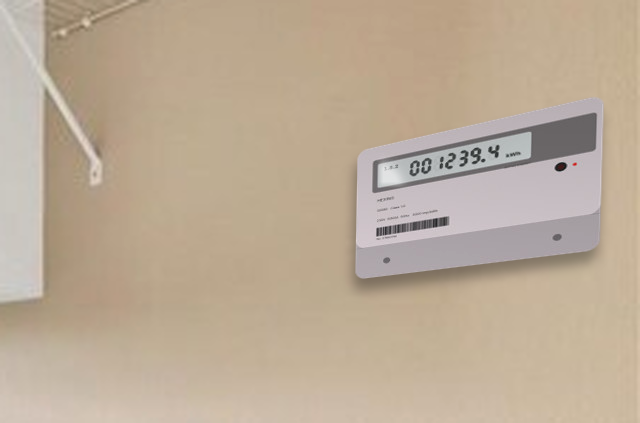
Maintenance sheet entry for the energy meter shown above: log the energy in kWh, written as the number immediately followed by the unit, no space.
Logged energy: 1239.4kWh
